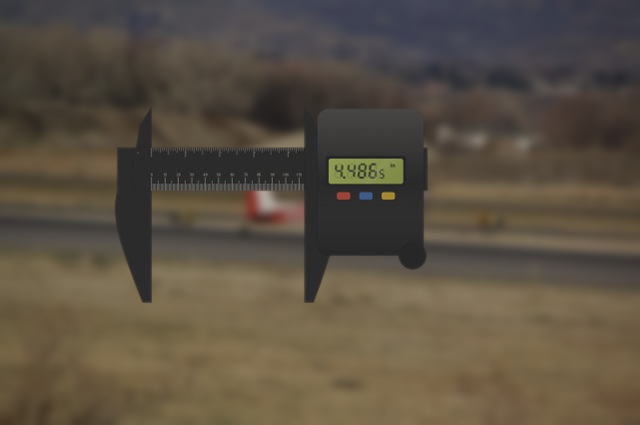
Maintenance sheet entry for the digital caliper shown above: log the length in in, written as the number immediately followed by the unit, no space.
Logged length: 4.4865in
